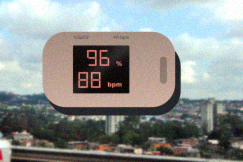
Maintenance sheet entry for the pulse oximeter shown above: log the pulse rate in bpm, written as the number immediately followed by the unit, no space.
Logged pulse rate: 88bpm
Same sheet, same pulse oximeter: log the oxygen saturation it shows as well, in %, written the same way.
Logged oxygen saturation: 96%
